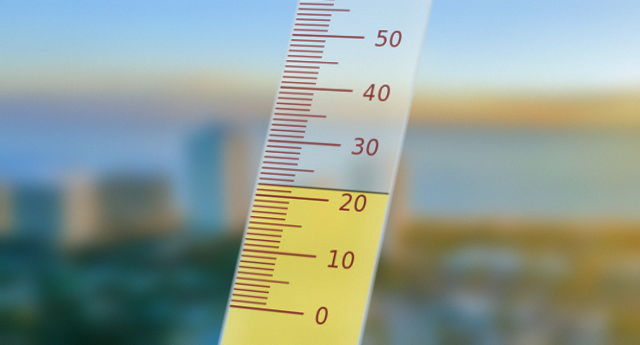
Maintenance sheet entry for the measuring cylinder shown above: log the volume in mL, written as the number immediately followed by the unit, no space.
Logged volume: 22mL
